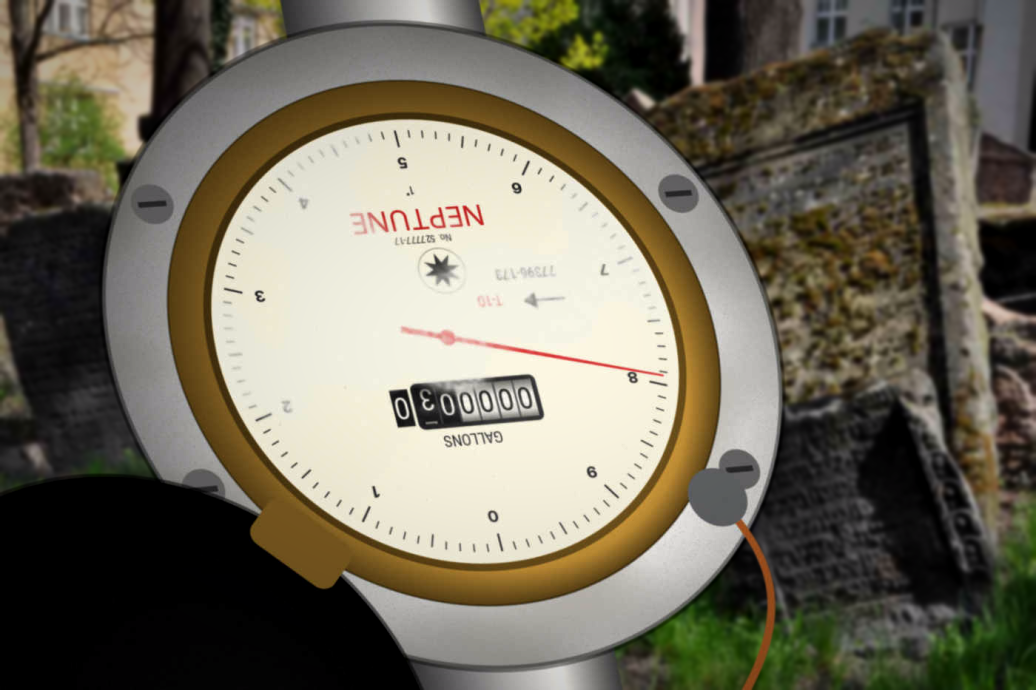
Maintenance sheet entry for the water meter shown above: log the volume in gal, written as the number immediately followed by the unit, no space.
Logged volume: 27.9gal
